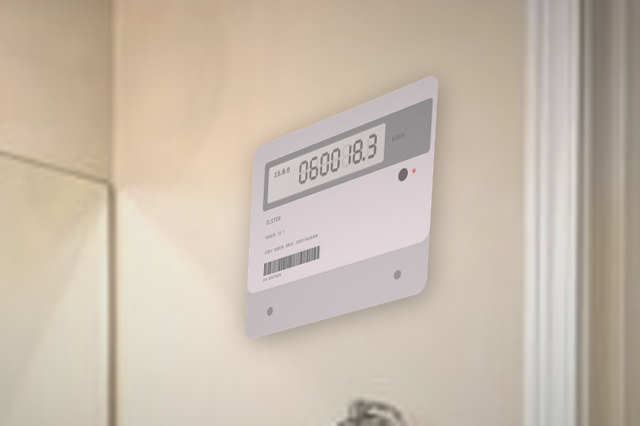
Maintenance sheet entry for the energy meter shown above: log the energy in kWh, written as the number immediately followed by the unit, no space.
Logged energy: 60018.3kWh
